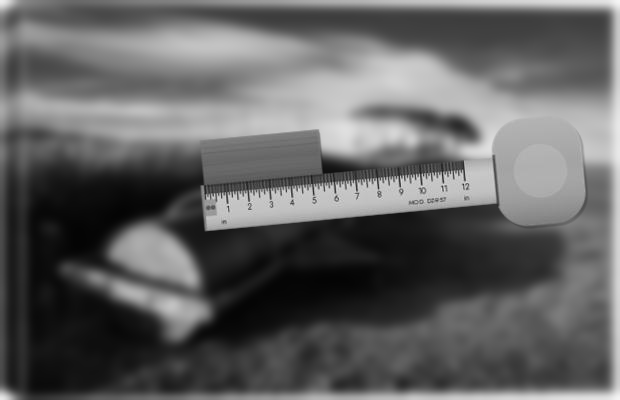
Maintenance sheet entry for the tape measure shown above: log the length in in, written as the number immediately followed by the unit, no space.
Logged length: 5.5in
